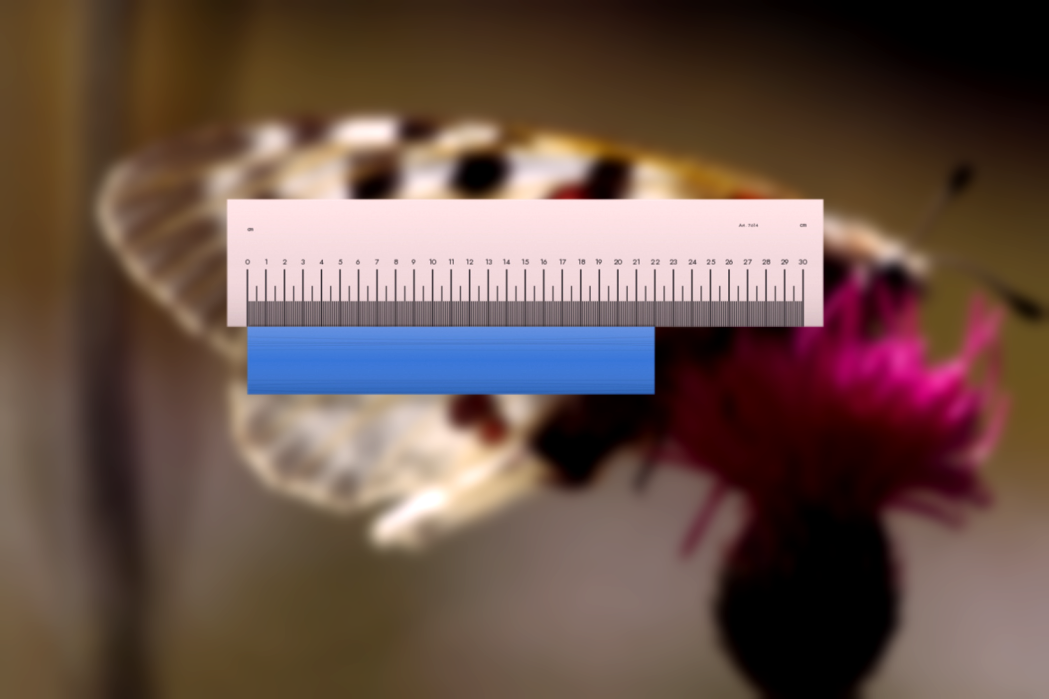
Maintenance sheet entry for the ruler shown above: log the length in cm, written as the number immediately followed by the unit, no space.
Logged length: 22cm
